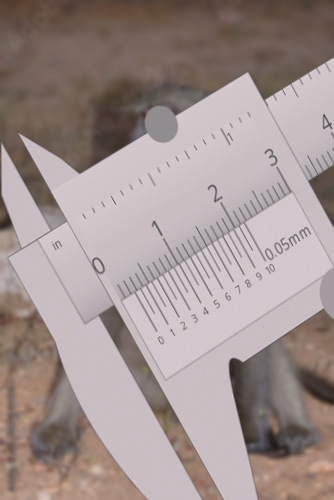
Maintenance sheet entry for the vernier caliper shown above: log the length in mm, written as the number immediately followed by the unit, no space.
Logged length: 2.6mm
